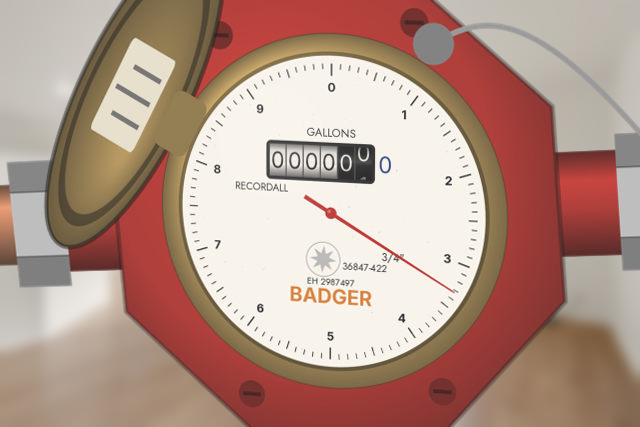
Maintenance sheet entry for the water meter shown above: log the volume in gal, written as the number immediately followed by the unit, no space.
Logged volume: 3.3gal
